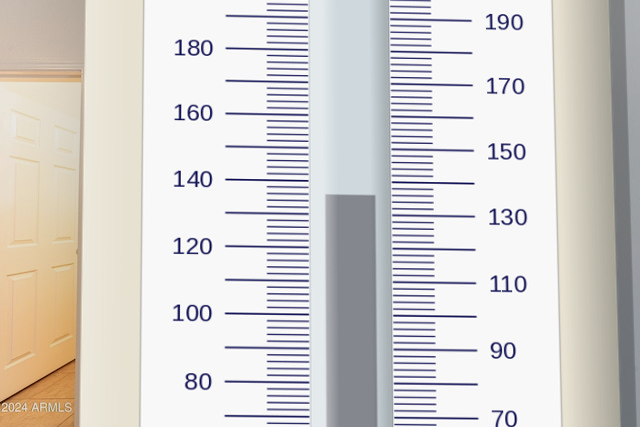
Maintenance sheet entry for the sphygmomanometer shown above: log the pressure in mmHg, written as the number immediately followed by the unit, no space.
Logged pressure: 136mmHg
